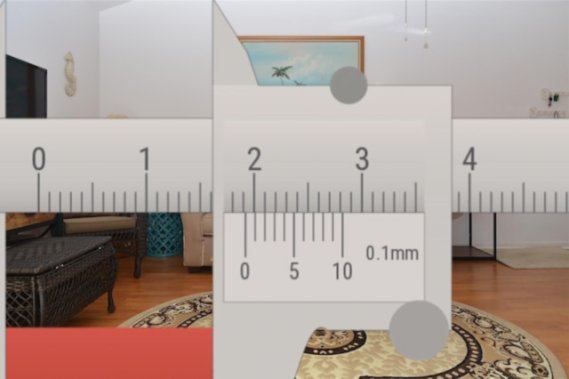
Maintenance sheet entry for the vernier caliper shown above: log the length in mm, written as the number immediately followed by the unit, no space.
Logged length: 19.2mm
